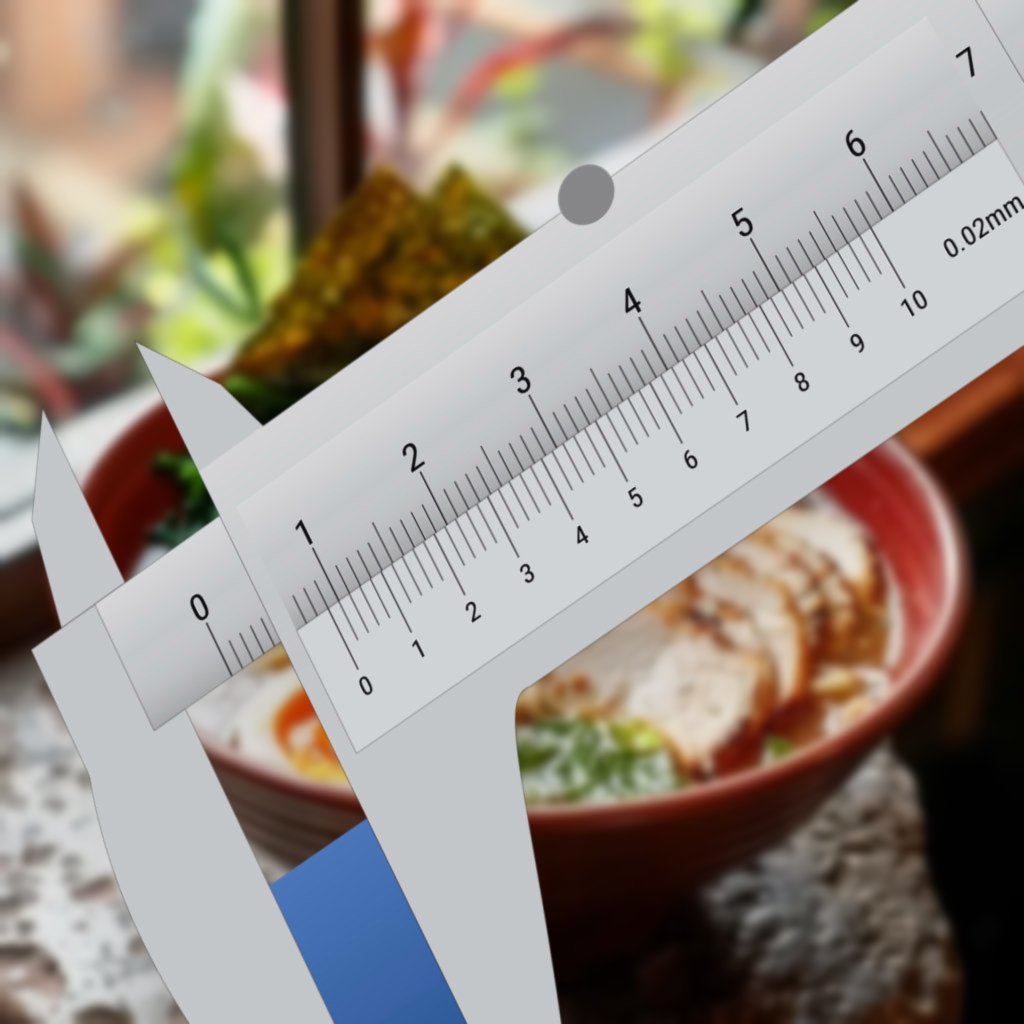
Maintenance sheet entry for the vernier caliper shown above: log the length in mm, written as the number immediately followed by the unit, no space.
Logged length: 9.0mm
